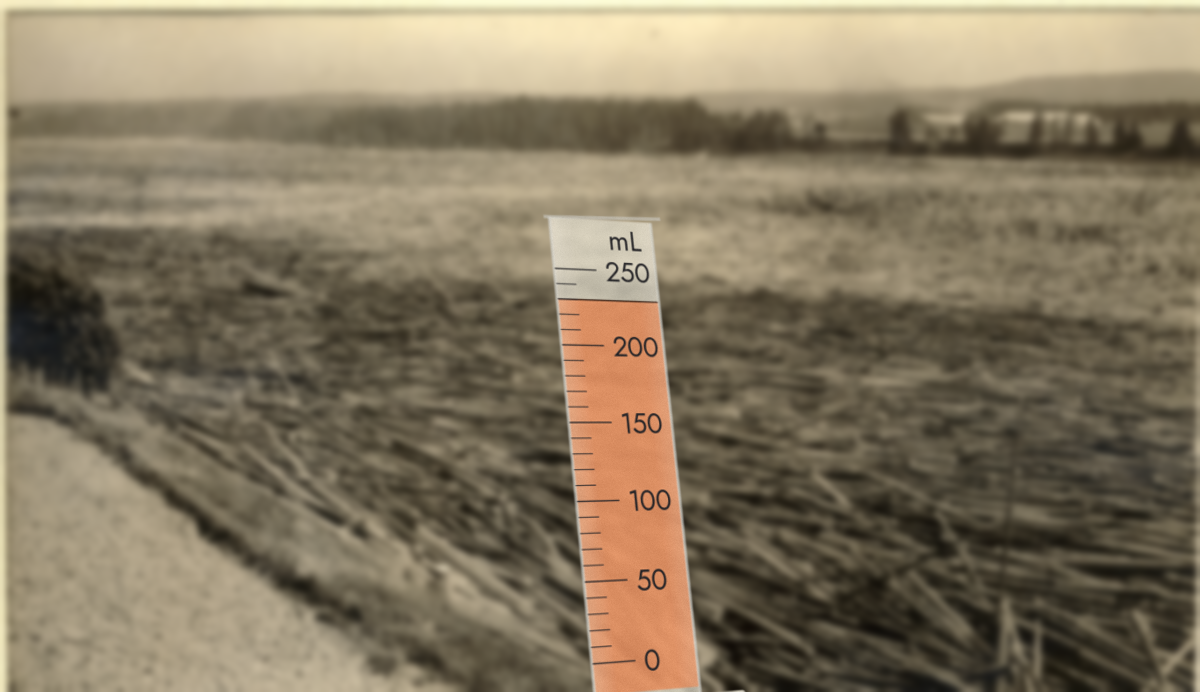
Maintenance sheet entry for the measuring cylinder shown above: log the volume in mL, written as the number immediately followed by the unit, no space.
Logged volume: 230mL
